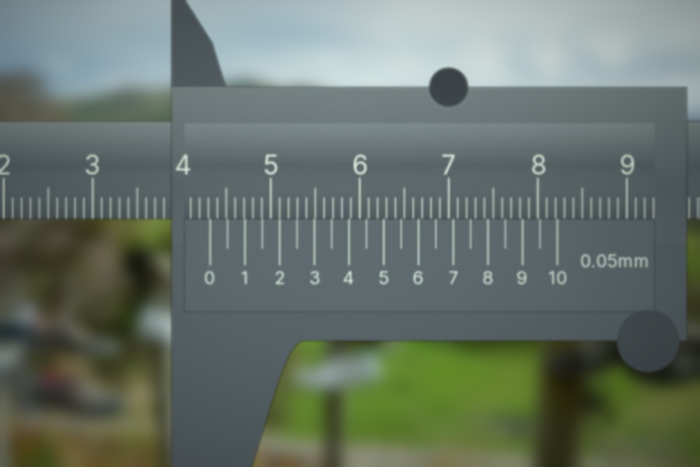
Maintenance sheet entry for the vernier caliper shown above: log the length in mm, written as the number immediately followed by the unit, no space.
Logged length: 43.2mm
